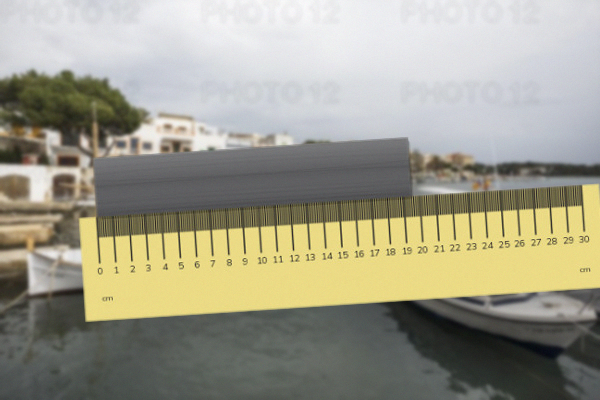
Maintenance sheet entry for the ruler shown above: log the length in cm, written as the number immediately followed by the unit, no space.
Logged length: 19.5cm
